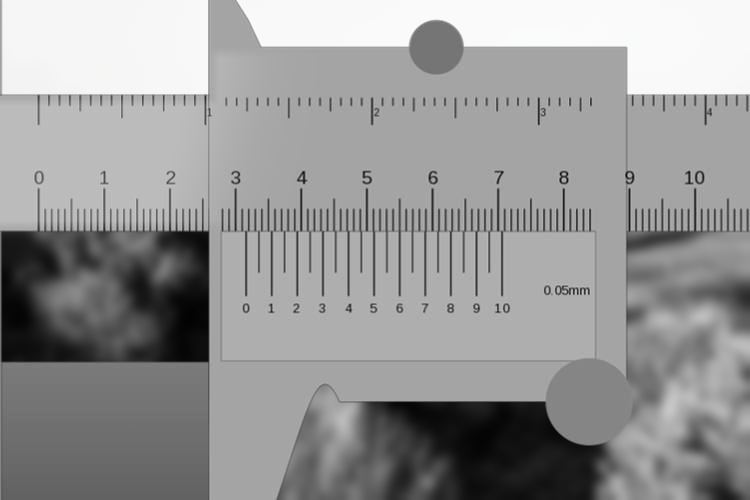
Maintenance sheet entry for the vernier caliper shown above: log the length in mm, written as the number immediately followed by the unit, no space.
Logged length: 31.6mm
